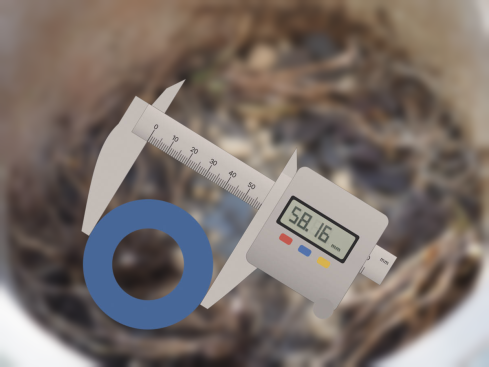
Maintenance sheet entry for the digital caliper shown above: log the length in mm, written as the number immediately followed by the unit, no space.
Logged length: 58.16mm
